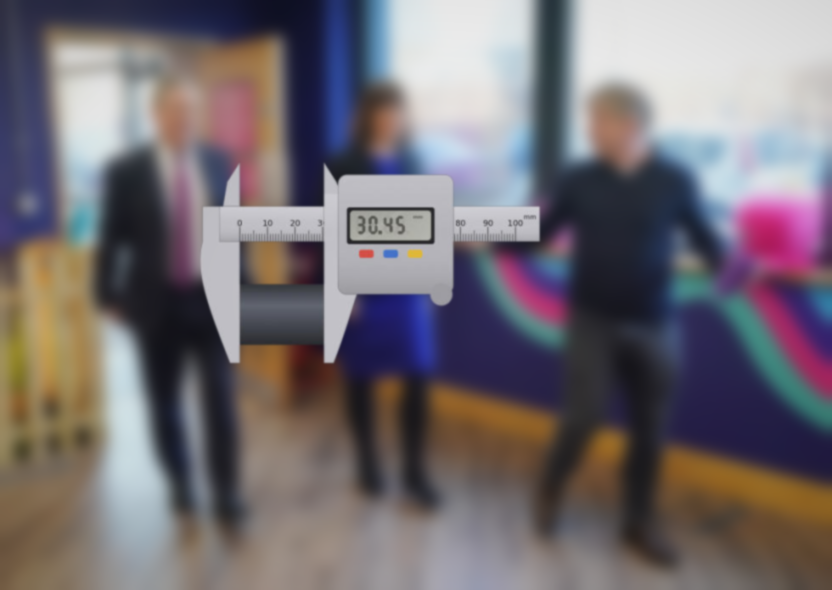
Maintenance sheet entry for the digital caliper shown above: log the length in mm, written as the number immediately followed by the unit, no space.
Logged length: 30.45mm
